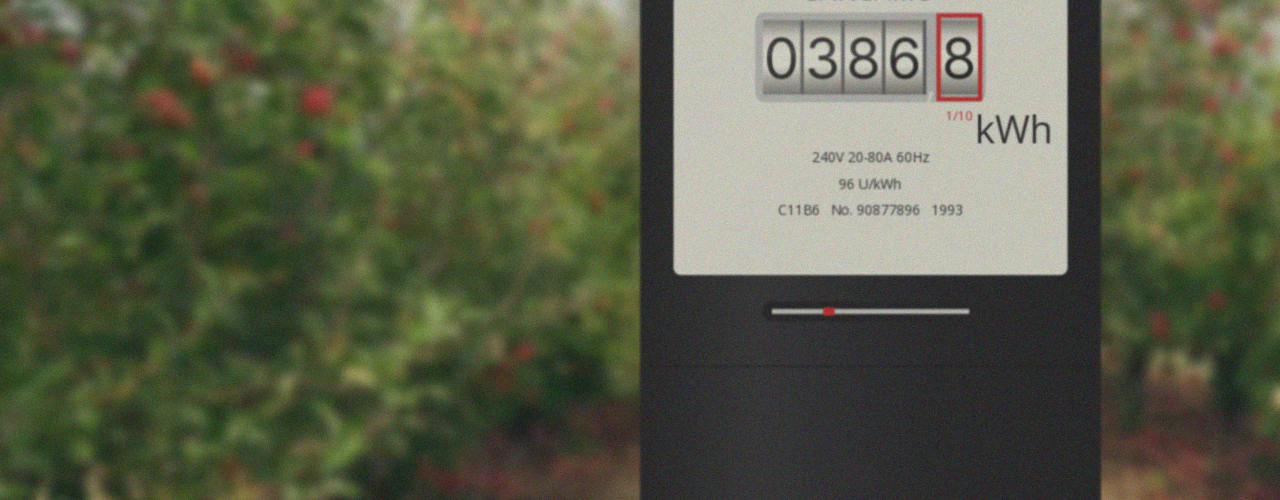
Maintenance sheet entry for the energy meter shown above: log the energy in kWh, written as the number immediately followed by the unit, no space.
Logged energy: 386.8kWh
